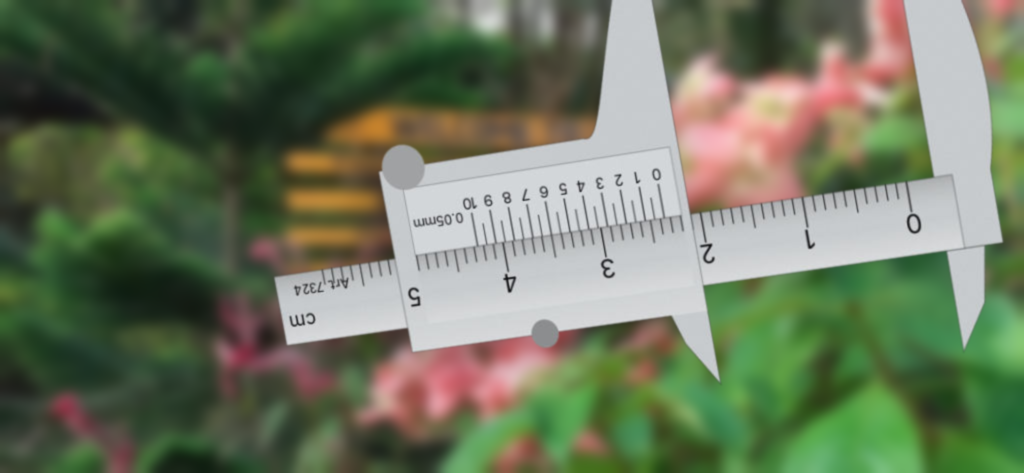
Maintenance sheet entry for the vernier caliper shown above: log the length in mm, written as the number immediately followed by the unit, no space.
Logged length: 23.6mm
